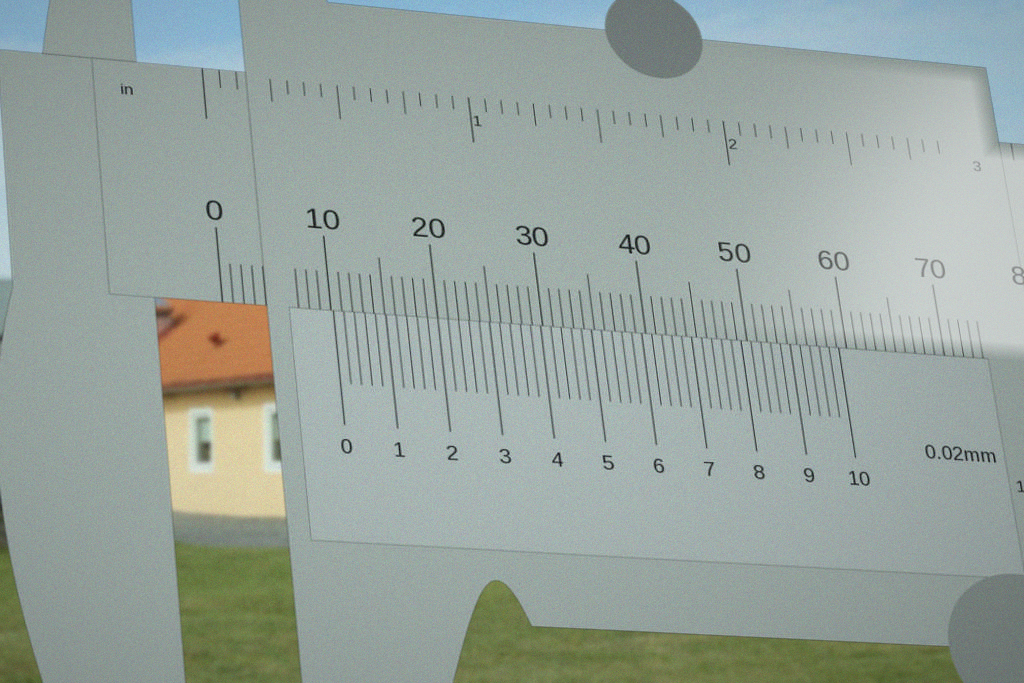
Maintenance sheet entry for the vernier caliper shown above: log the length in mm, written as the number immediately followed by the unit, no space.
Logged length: 10.2mm
